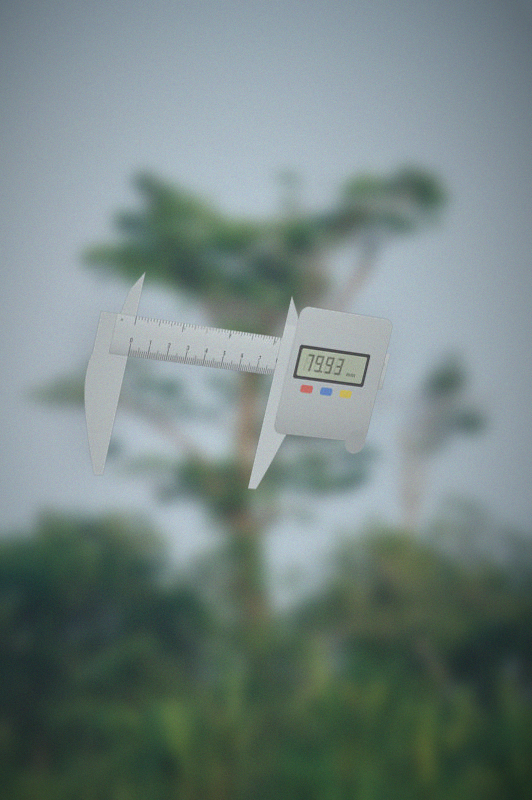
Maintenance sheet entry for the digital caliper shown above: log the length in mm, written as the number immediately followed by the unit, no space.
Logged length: 79.93mm
